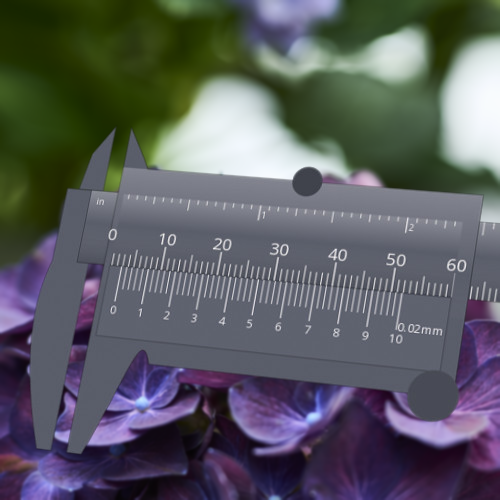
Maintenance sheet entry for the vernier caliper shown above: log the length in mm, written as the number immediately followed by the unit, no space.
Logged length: 2.8mm
